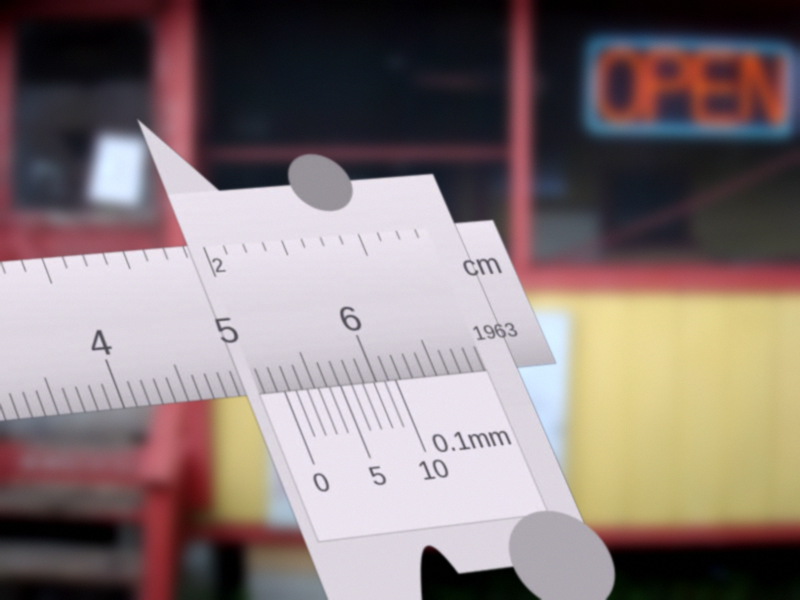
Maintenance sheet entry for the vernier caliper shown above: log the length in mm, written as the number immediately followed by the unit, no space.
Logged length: 52.6mm
